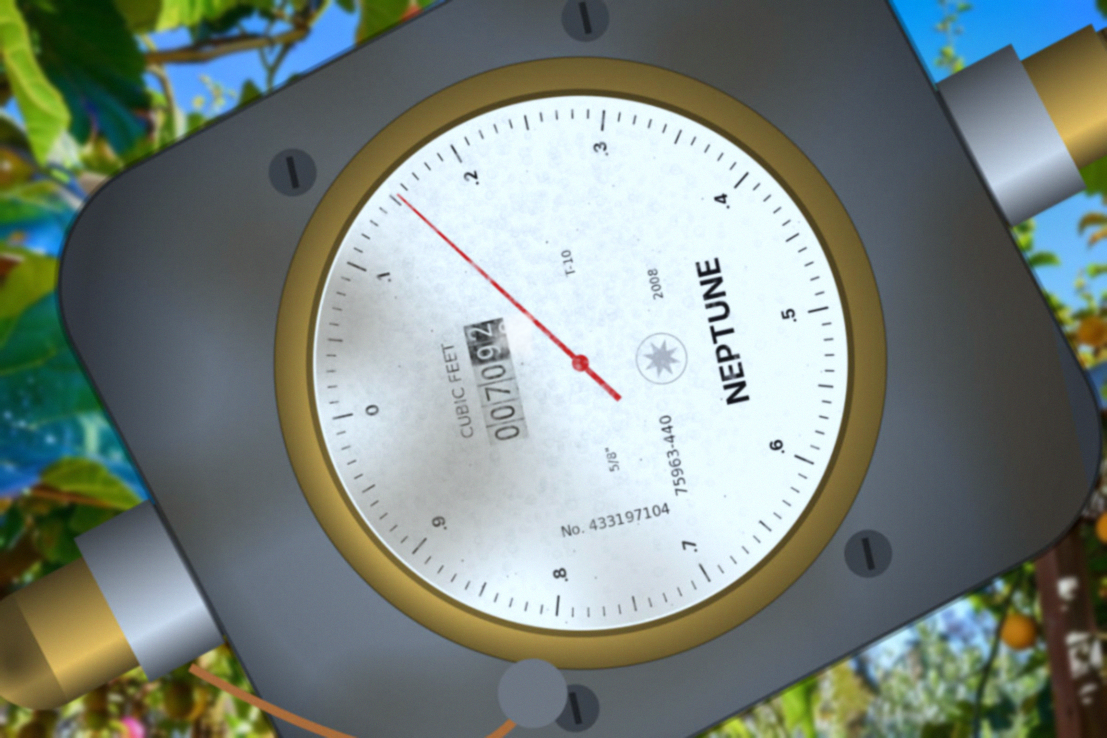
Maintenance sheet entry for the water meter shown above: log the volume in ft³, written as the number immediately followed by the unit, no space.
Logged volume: 7092.15ft³
